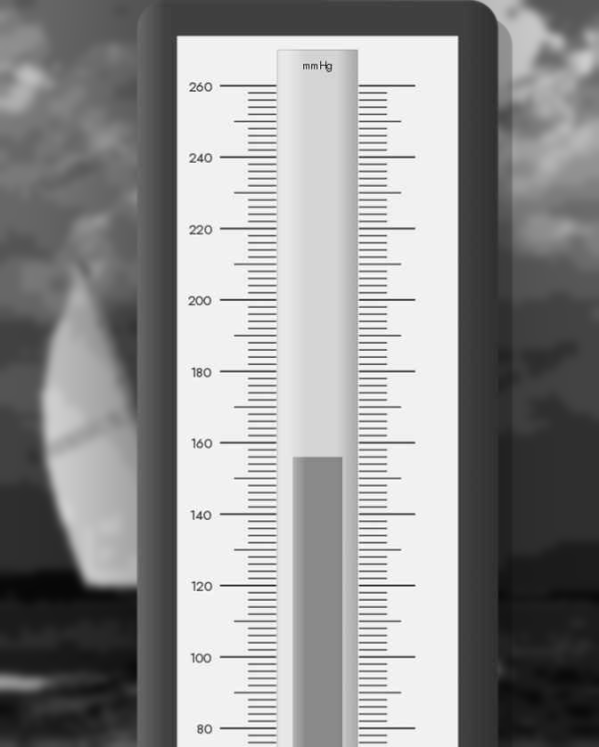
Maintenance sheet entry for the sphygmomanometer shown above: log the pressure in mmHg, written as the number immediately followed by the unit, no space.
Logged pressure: 156mmHg
